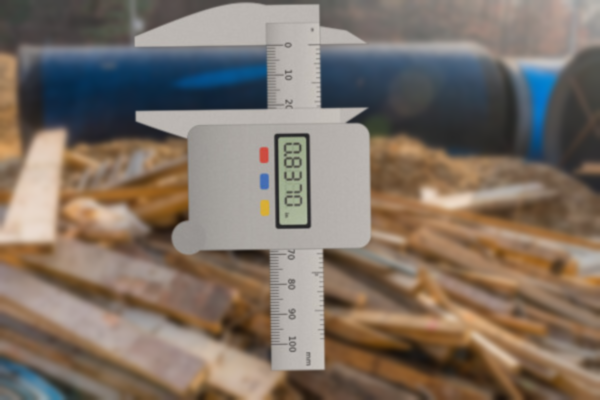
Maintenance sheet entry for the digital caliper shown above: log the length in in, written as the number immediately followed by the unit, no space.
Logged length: 0.8370in
